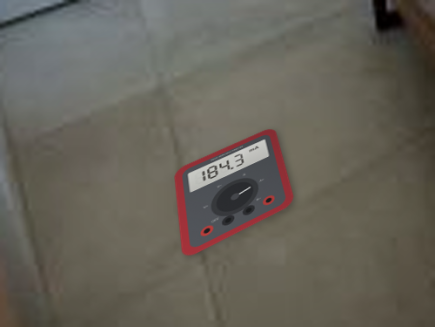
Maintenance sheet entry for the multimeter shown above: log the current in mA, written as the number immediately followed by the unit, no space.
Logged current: 184.3mA
